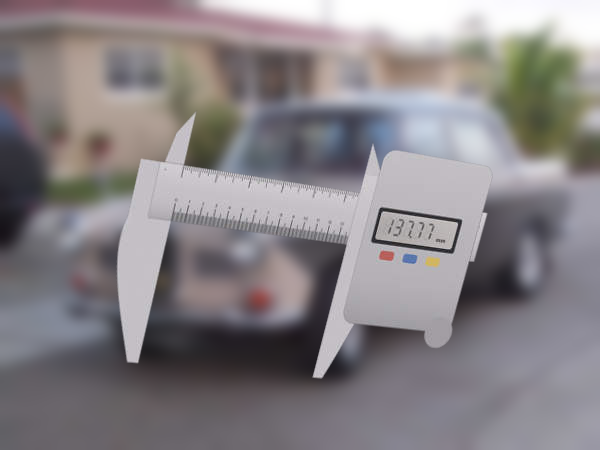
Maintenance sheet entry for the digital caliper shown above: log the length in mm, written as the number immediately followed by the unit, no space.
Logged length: 137.77mm
